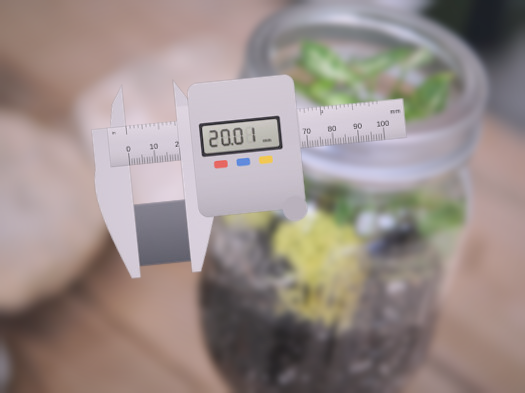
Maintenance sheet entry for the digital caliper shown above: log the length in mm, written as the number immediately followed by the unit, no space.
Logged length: 20.01mm
